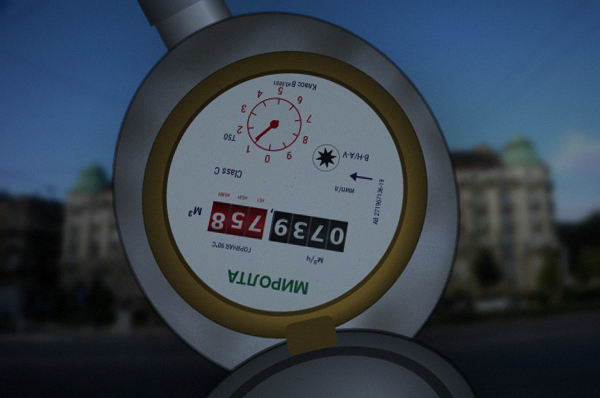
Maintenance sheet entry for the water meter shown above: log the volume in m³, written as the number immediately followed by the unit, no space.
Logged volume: 739.7581m³
